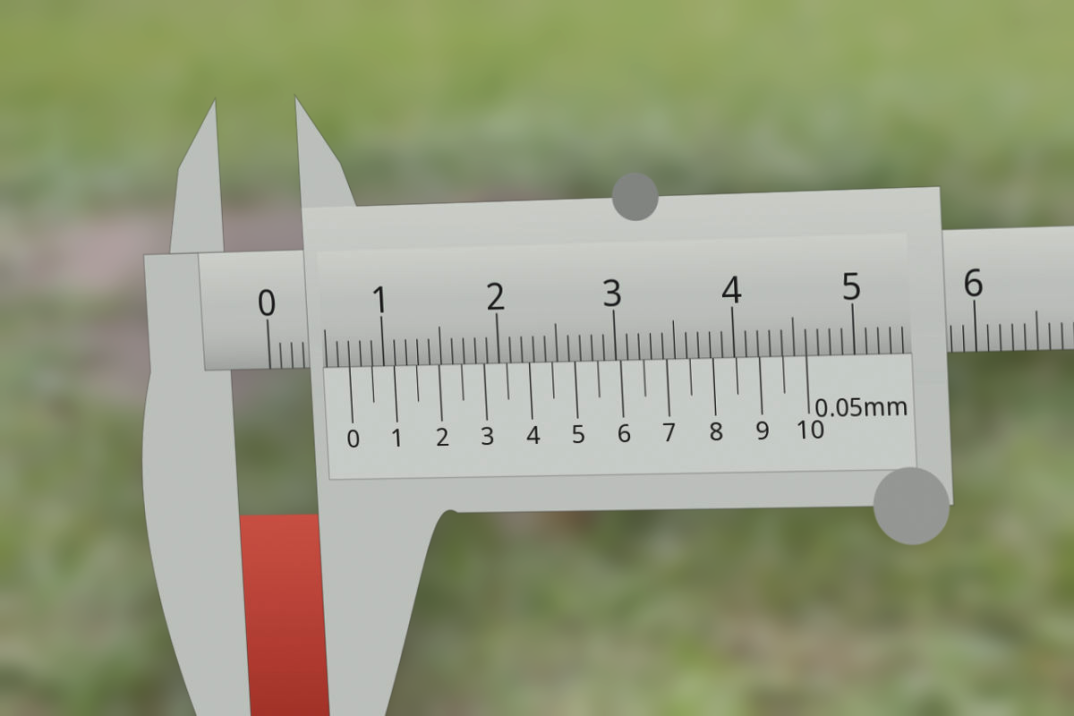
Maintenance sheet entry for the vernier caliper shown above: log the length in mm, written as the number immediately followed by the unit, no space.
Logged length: 7.0mm
